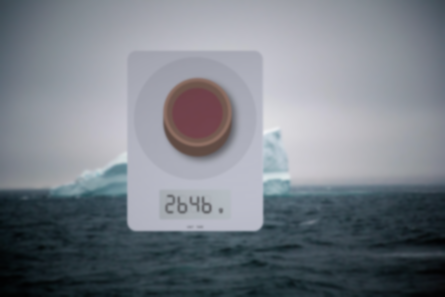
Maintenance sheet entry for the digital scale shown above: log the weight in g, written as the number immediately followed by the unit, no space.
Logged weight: 2646g
